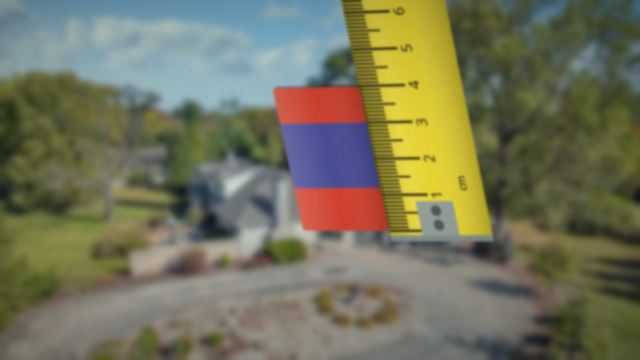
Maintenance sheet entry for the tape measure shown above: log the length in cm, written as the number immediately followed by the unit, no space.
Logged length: 4cm
